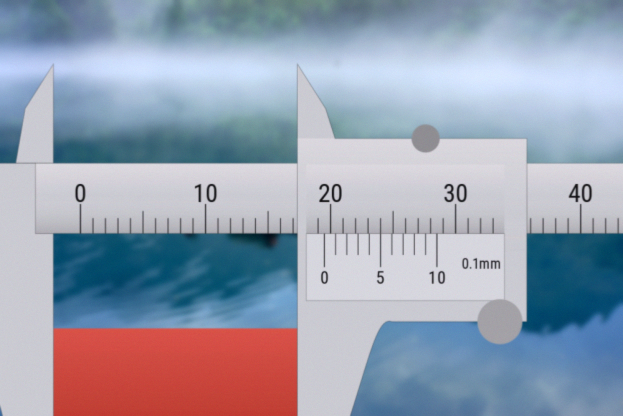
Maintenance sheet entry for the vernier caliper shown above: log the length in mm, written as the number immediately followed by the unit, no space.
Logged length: 19.5mm
